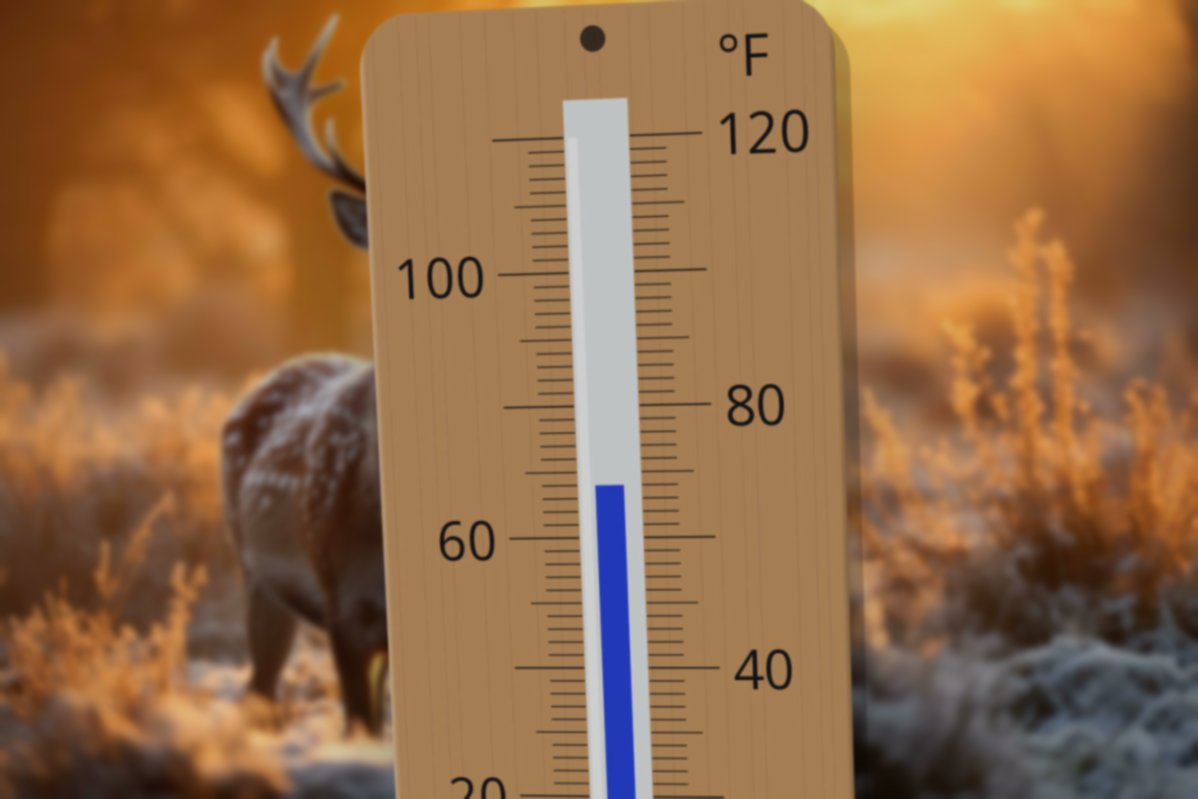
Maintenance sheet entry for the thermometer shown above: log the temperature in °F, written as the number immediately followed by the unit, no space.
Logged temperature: 68°F
